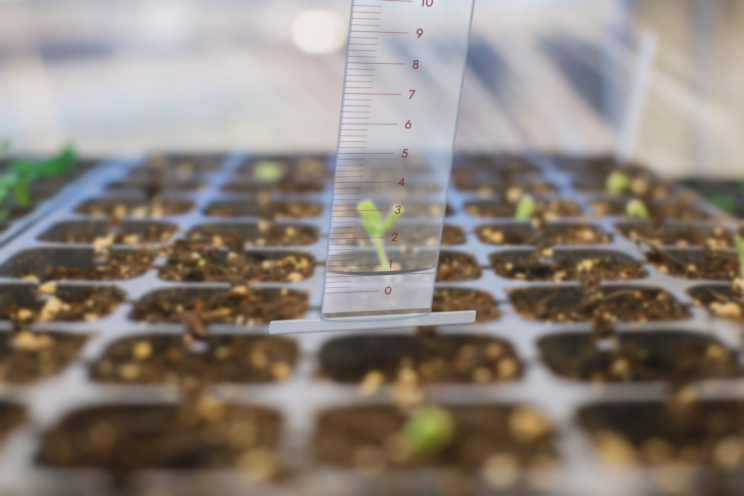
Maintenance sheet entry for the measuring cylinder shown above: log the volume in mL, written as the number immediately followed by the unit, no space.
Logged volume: 0.6mL
